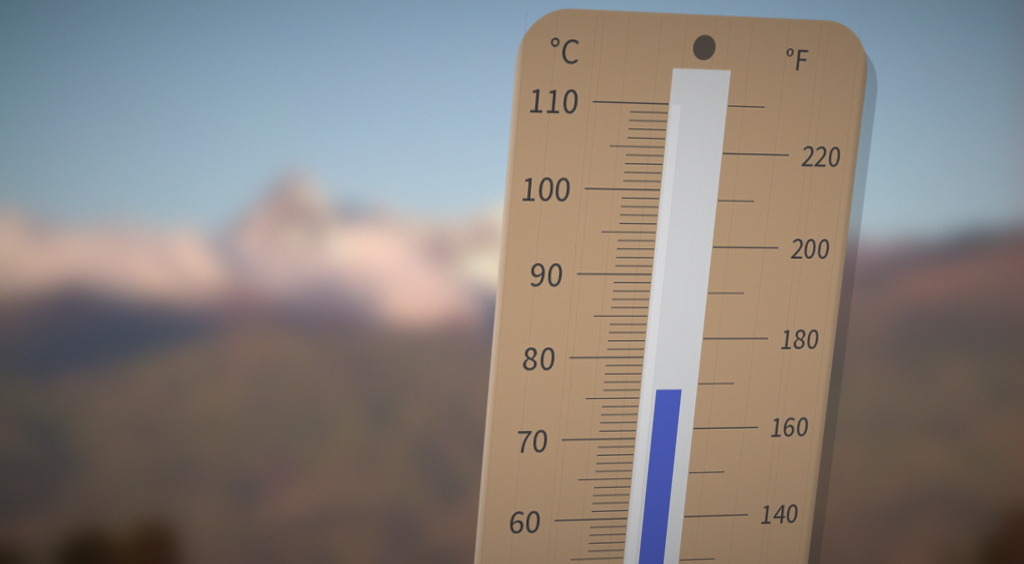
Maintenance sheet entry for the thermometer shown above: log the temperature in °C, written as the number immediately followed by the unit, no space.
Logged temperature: 76°C
